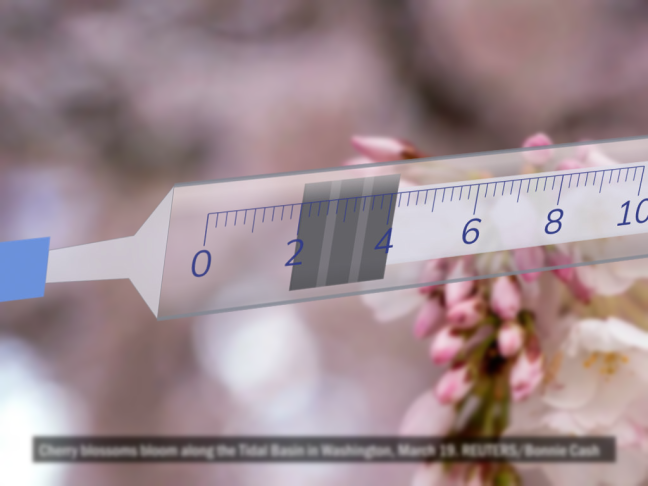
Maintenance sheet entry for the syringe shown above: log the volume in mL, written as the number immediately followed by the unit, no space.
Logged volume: 2mL
